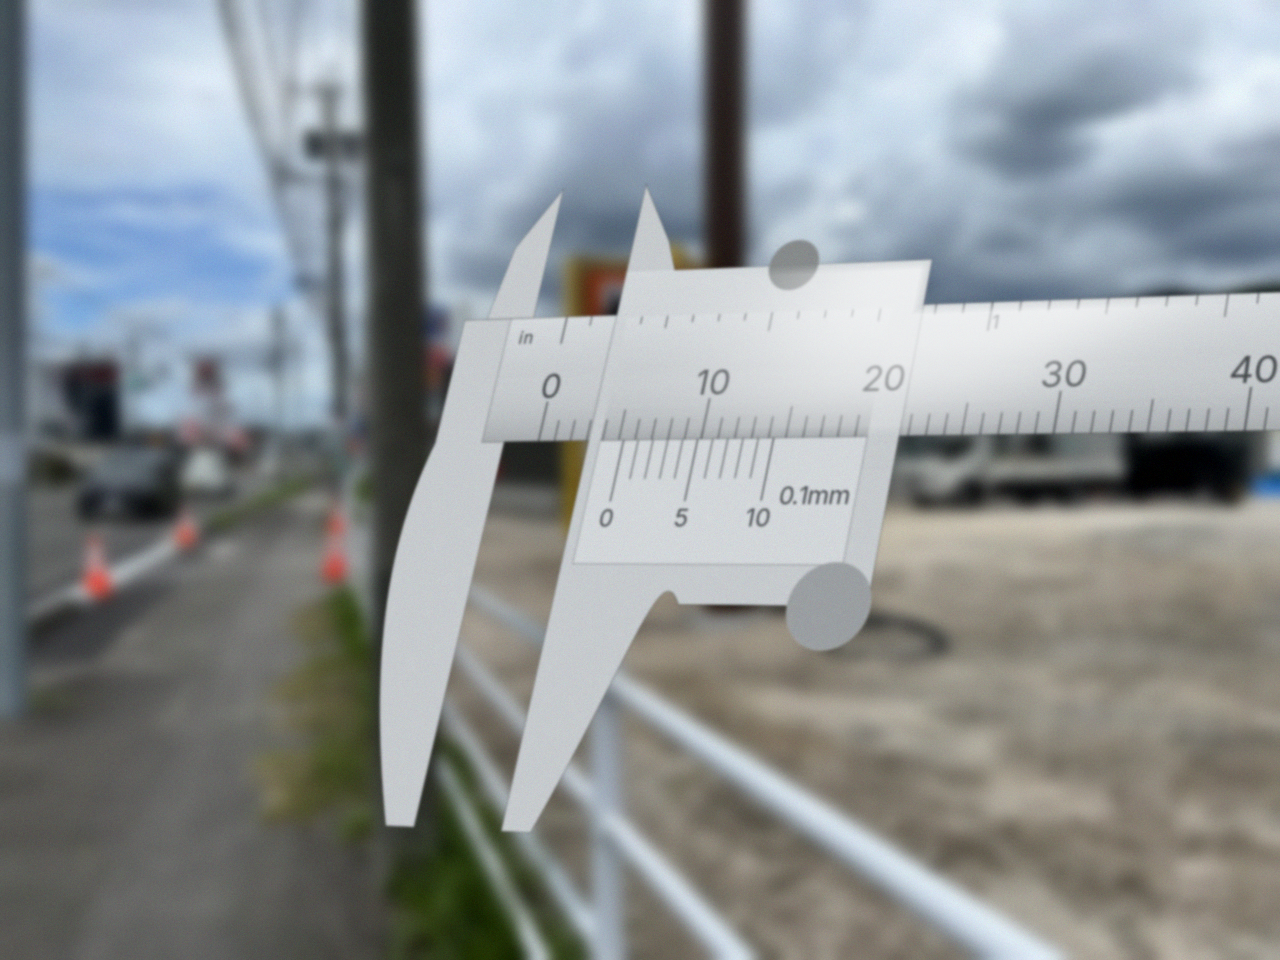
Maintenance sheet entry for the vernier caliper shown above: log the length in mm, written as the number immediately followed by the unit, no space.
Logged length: 5.3mm
